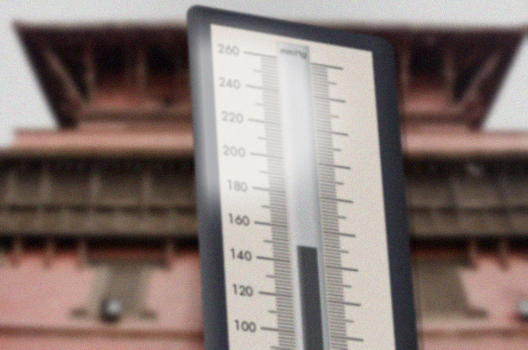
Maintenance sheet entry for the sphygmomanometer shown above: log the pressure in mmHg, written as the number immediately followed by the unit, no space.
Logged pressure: 150mmHg
